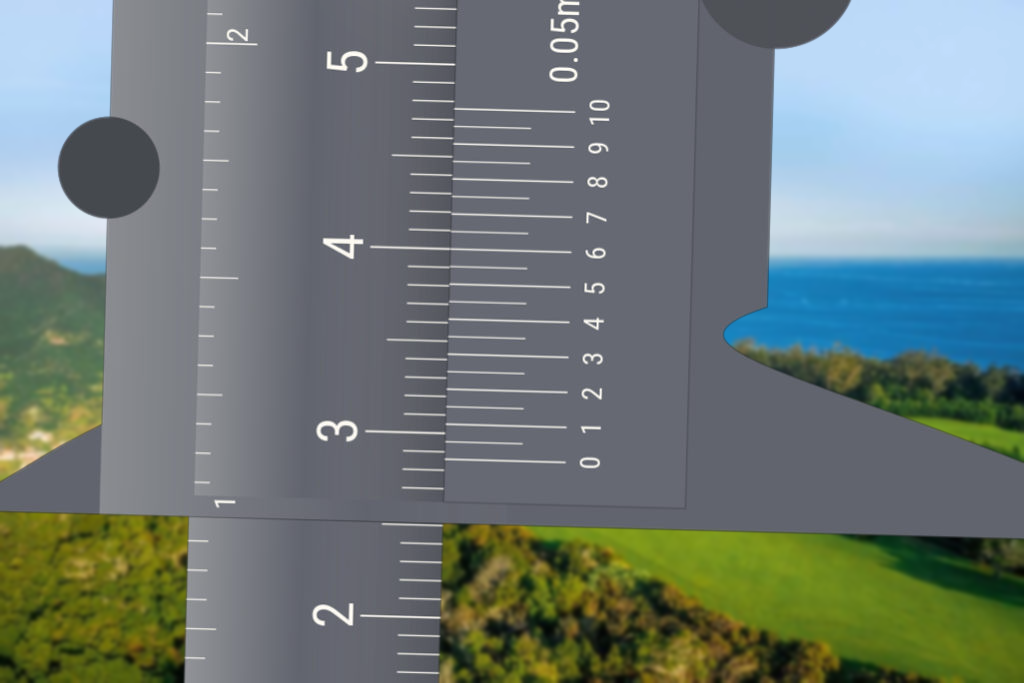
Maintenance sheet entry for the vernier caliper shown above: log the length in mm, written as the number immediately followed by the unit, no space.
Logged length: 28.6mm
